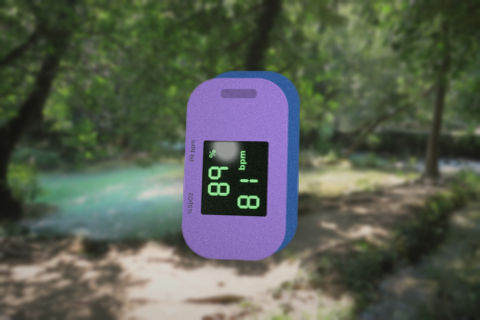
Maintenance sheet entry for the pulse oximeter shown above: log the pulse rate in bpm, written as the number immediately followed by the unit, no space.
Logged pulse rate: 81bpm
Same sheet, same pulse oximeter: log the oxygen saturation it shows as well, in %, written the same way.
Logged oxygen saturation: 89%
